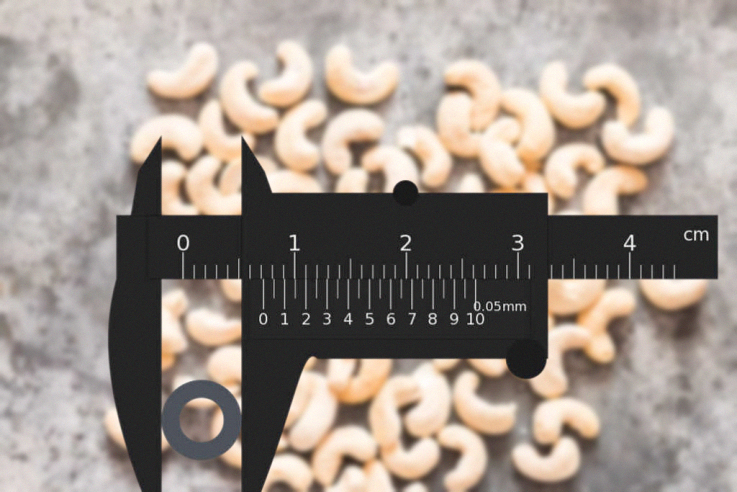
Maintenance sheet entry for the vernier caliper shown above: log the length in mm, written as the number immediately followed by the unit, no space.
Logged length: 7.2mm
